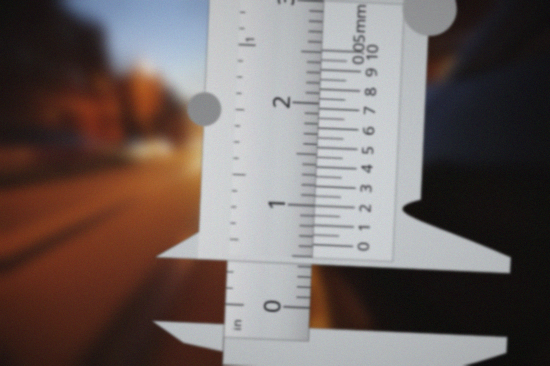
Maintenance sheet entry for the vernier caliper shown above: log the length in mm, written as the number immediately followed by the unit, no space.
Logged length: 6.2mm
